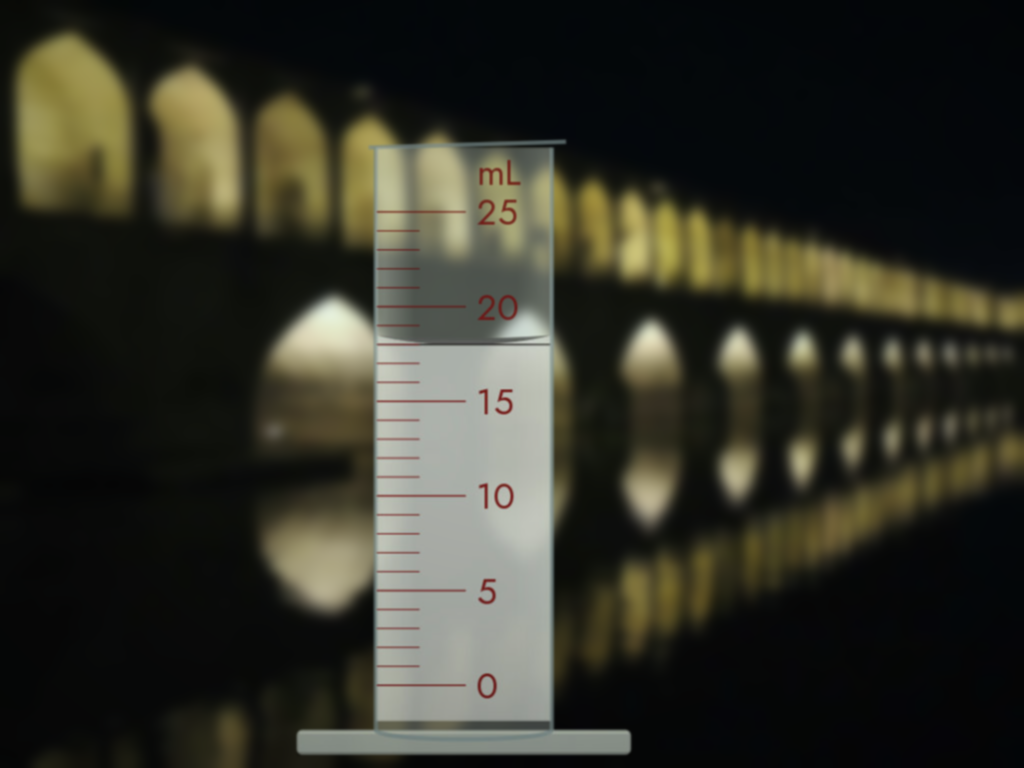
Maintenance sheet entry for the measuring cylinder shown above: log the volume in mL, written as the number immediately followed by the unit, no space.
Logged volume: 18mL
